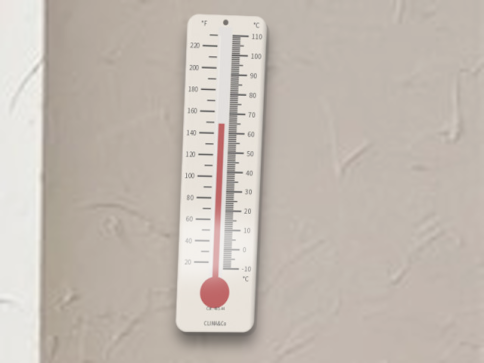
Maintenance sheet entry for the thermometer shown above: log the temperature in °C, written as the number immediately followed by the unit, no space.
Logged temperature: 65°C
